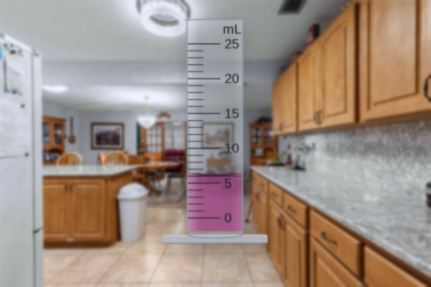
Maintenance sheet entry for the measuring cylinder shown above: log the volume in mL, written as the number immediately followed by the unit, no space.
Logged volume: 6mL
